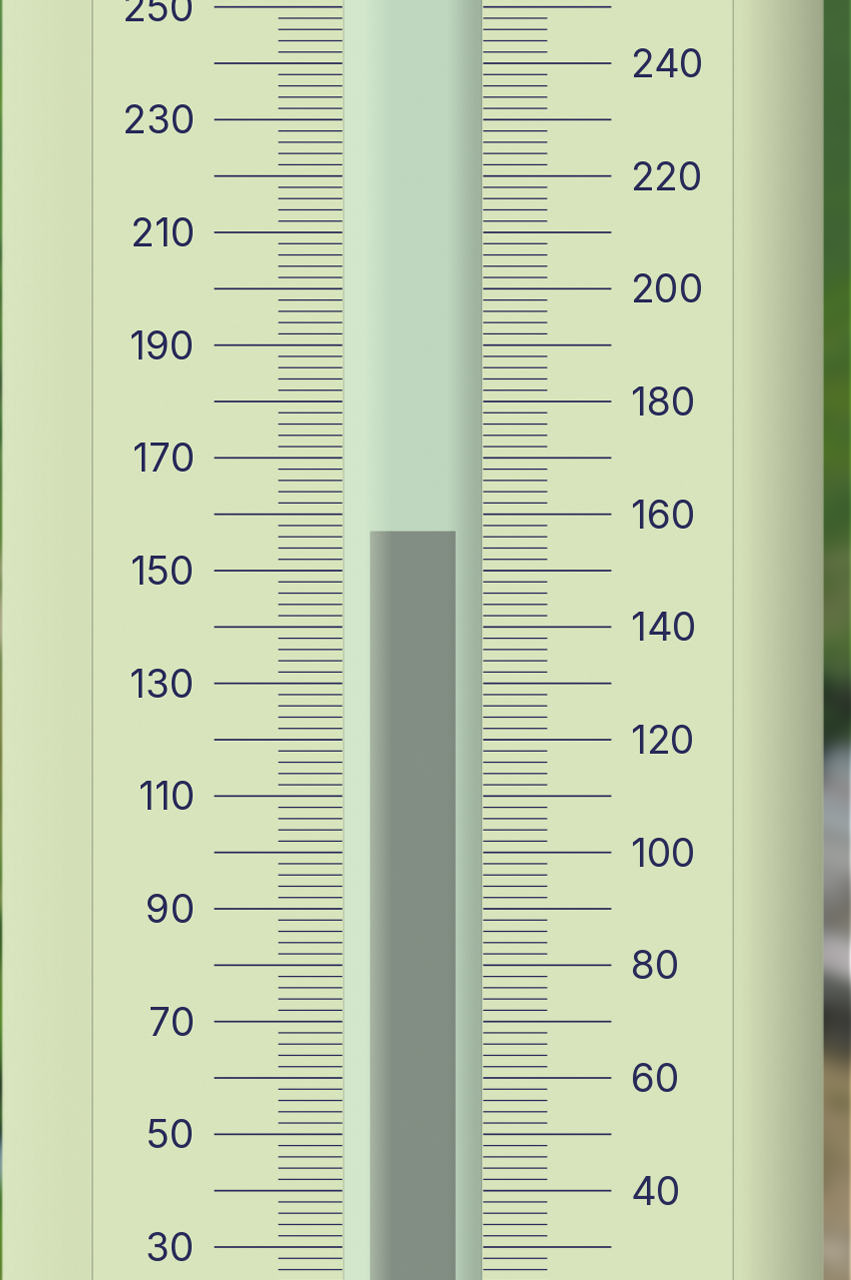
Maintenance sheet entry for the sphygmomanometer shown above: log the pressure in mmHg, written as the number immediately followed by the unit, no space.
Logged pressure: 157mmHg
